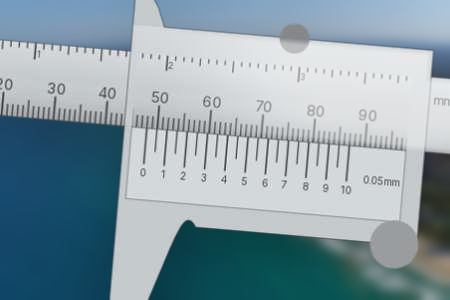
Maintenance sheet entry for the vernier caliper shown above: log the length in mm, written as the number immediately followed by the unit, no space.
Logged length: 48.0mm
